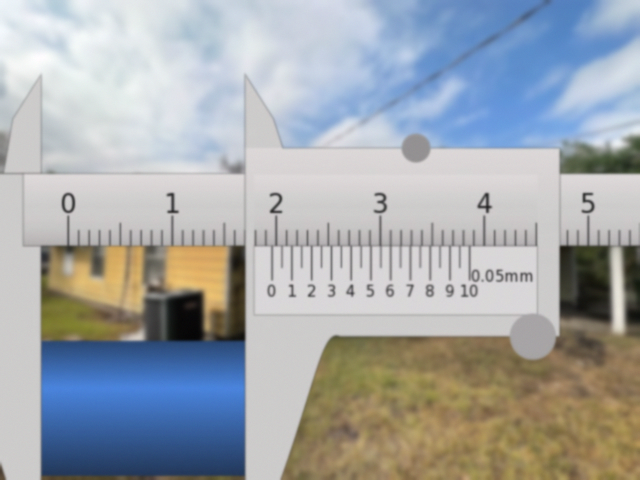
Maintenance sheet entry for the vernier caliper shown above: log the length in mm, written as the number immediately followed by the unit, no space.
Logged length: 19.6mm
